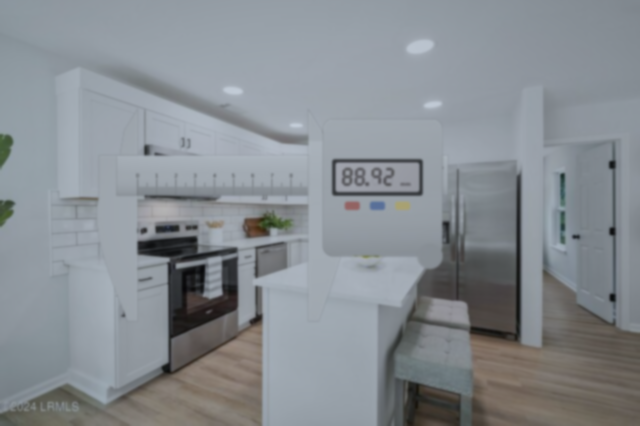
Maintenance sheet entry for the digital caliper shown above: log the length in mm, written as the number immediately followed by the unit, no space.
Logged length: 88.92mm
